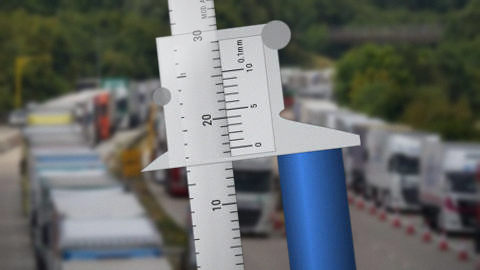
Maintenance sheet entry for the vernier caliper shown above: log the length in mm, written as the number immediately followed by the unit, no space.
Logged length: 16.4mm
